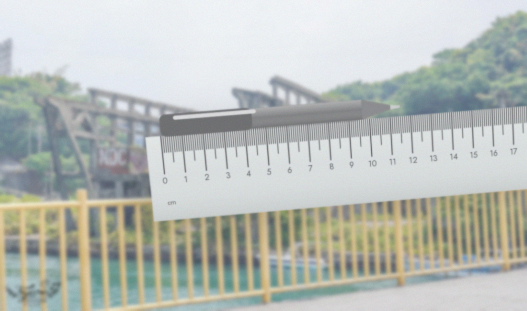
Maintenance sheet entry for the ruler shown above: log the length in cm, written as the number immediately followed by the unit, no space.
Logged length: 11.5cm
